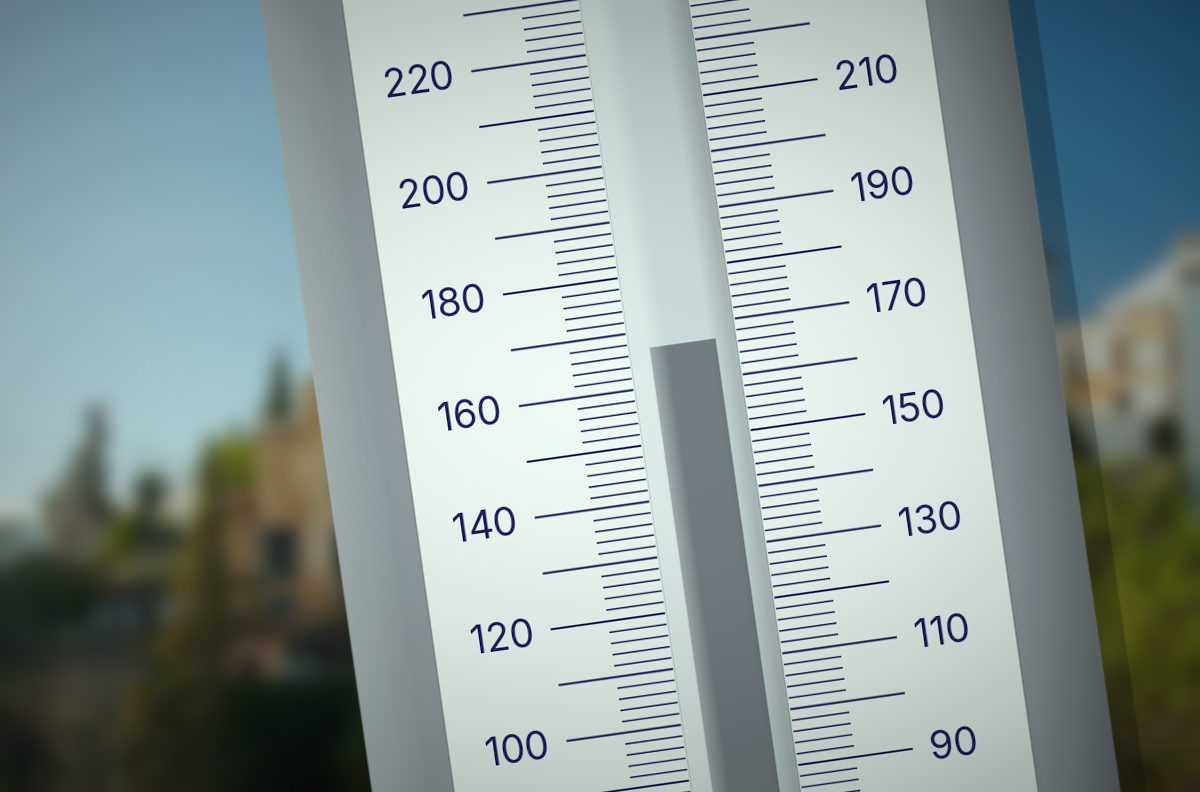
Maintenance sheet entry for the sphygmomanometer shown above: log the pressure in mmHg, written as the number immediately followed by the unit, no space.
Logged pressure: 167mmHg
